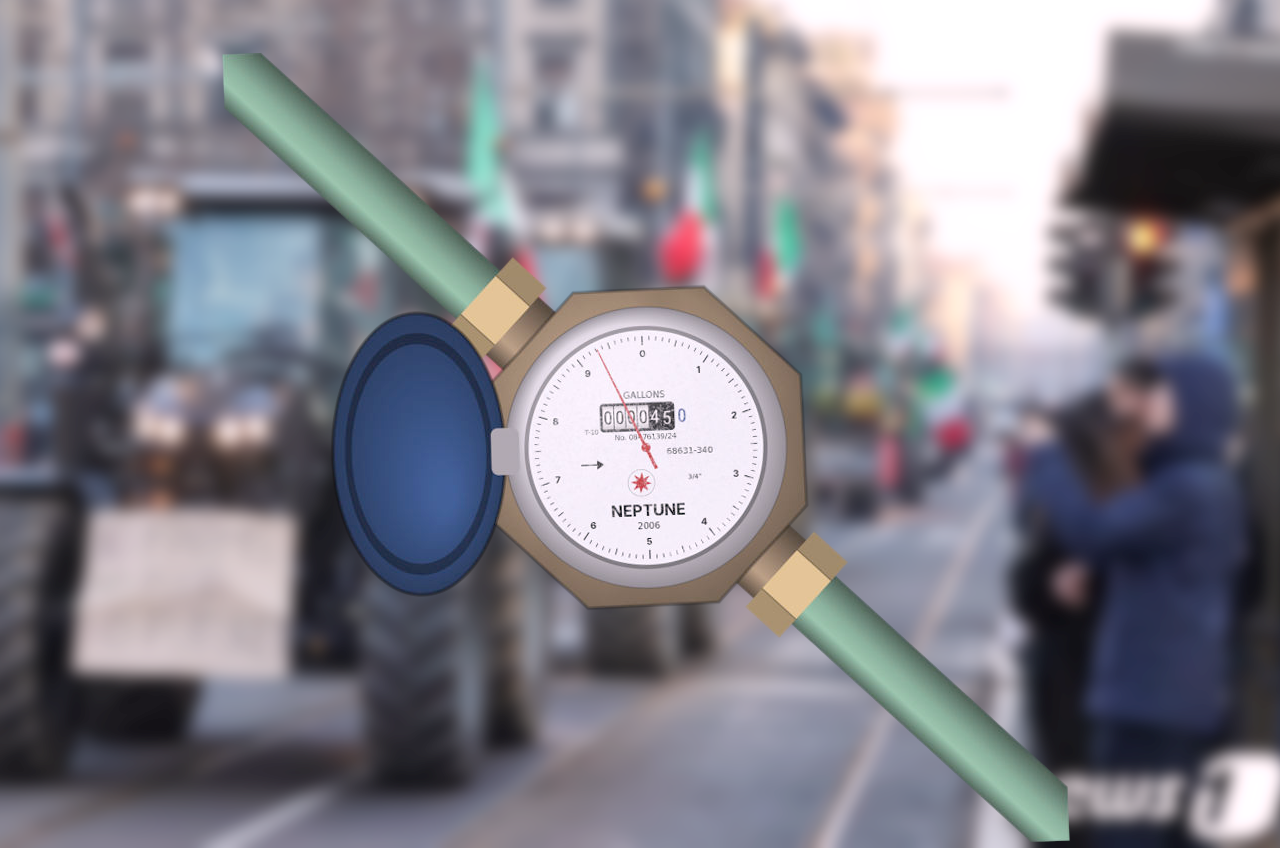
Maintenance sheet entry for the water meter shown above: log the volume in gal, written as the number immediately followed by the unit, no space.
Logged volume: 449.3gal
